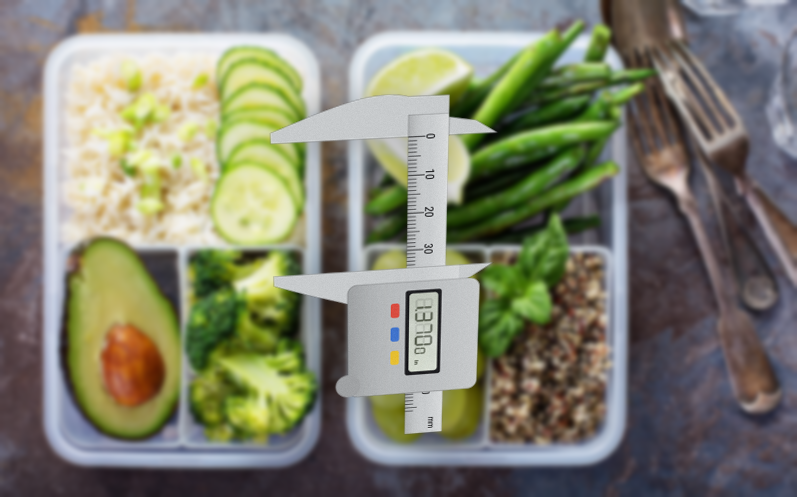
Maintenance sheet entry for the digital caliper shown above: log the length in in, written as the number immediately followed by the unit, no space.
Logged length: 1.3700in
